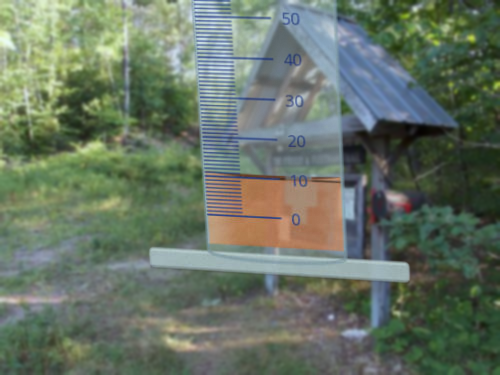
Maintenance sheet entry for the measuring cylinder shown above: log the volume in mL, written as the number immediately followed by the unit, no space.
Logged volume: 10mL
